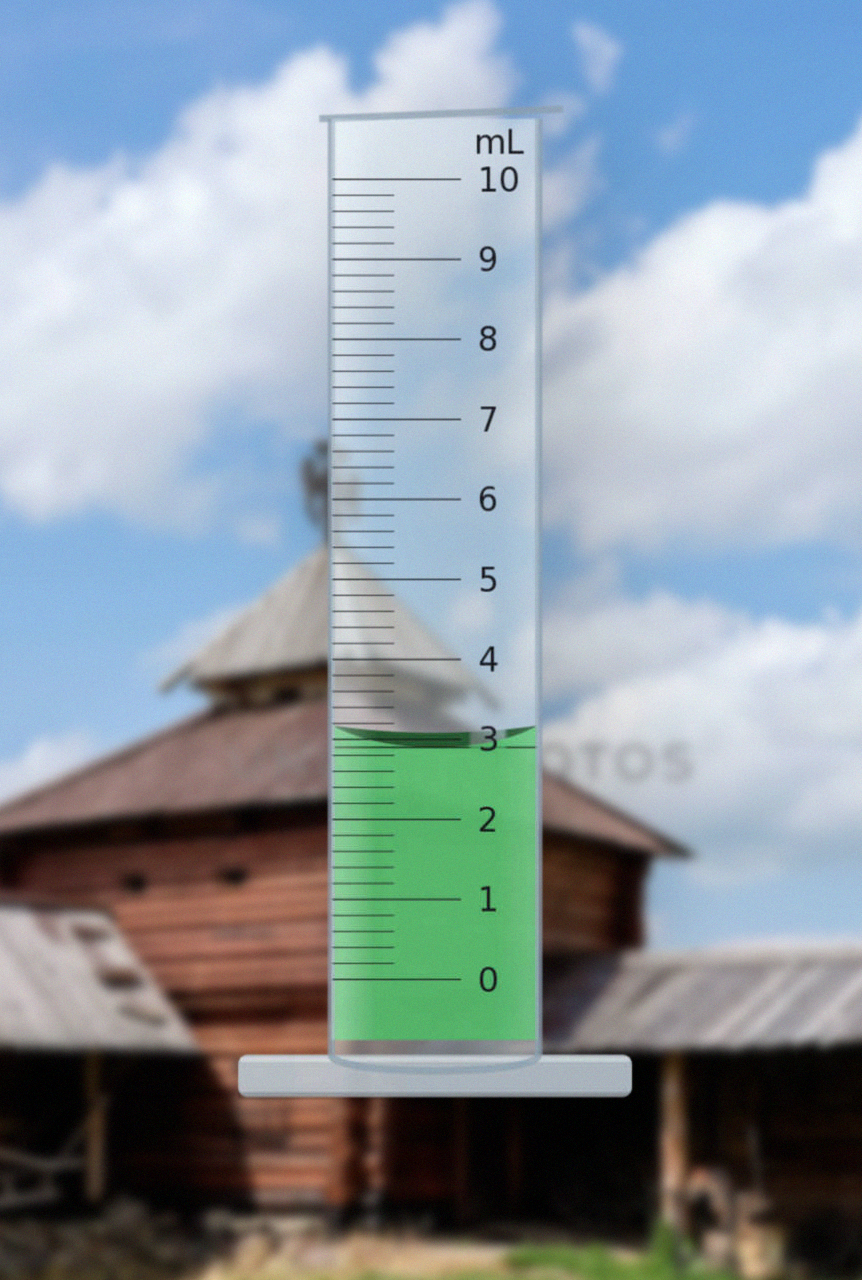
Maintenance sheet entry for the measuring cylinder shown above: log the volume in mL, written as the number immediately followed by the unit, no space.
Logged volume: 2.9mL
